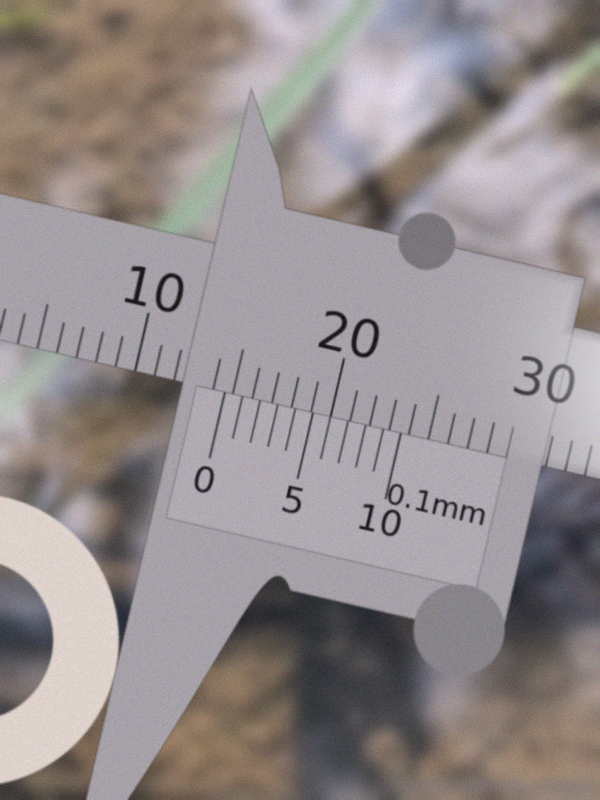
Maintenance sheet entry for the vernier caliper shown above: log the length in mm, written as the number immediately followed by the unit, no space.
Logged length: 14.6mm
